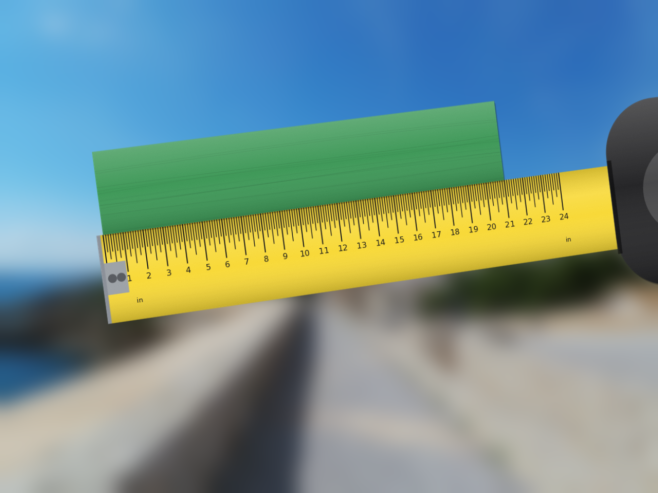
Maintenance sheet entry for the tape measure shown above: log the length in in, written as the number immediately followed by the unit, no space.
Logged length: 21in
